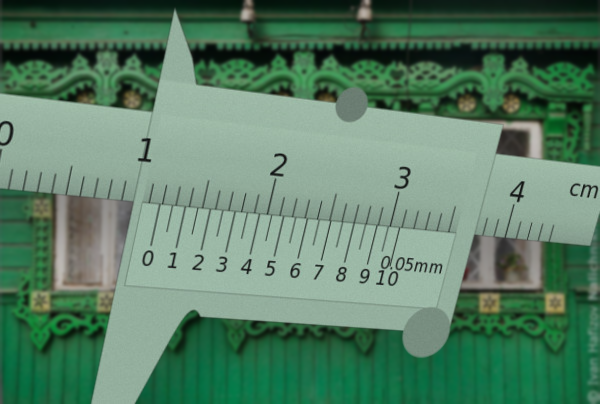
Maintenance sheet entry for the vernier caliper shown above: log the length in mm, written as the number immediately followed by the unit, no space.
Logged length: 11.8mm
